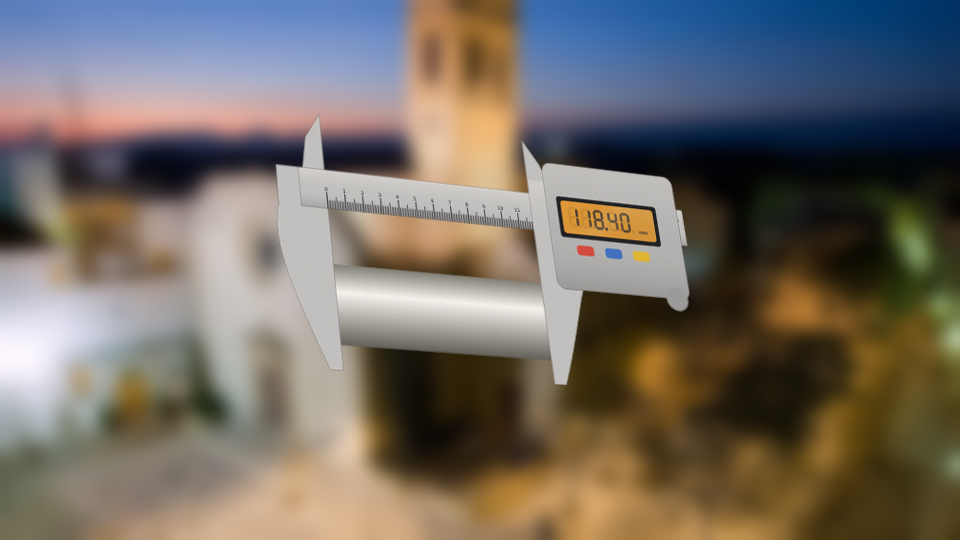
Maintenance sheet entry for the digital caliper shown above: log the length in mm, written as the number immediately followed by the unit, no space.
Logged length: 118.40mm
